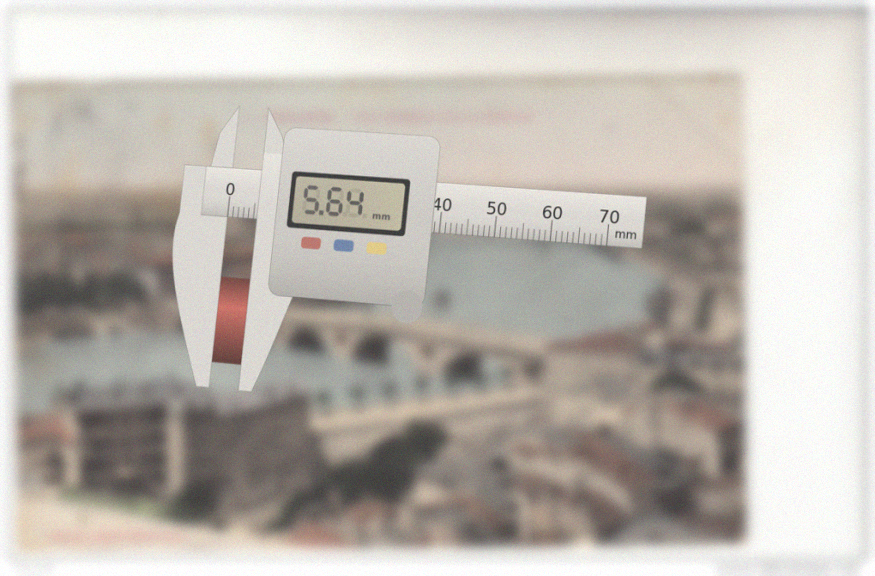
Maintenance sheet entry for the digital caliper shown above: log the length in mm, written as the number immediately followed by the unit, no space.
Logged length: 5.64mm
